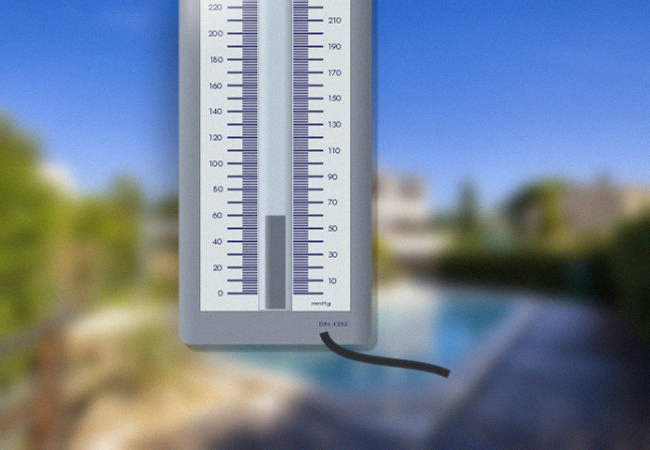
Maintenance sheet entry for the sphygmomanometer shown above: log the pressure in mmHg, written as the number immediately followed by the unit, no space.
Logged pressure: 60mmHg
